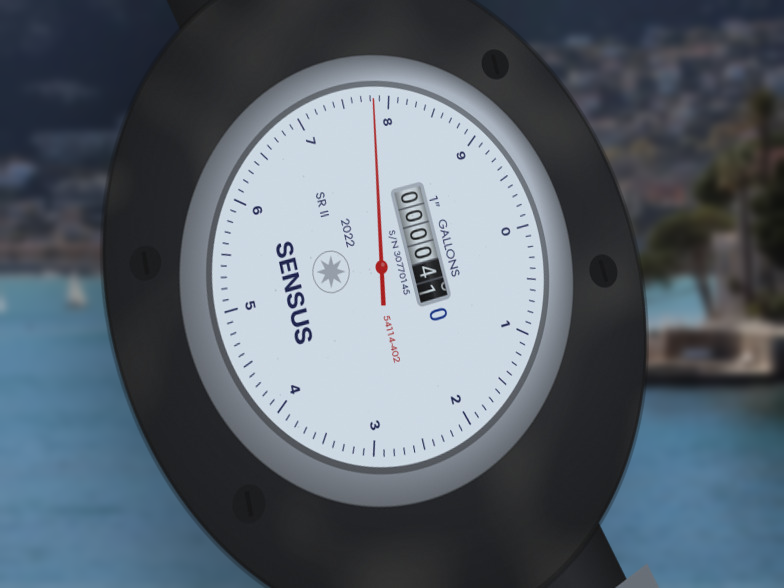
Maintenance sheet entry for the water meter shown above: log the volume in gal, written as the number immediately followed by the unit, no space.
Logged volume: 407.8gal
